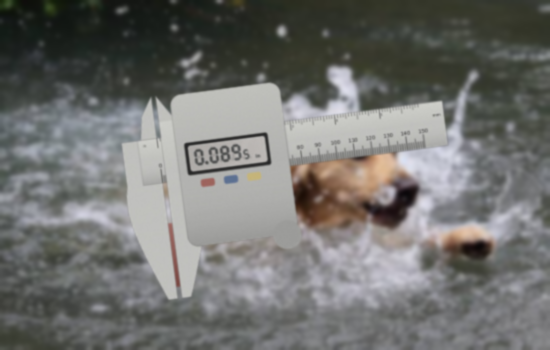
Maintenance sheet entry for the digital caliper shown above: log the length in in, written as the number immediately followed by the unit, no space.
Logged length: 0.0895in
